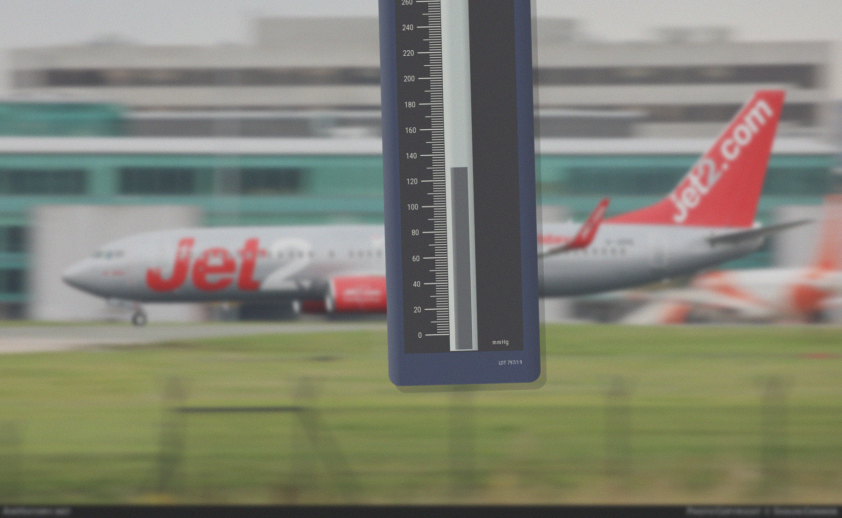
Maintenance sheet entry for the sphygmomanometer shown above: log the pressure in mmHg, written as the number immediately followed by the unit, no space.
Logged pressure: 130mmHg
